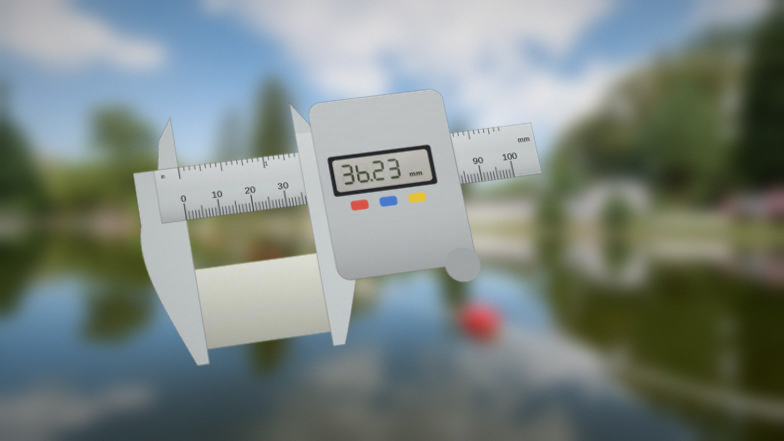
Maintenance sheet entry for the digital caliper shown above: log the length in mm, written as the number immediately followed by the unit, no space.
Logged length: 36.23mm
